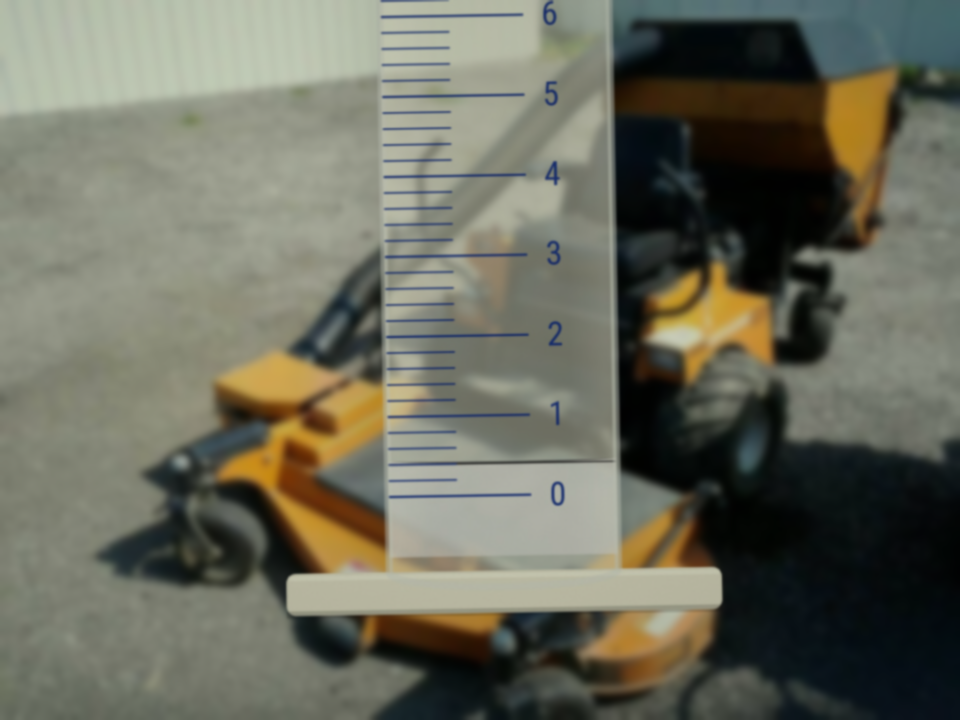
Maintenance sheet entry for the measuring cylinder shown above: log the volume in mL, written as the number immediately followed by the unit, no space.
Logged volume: 0.4mL
